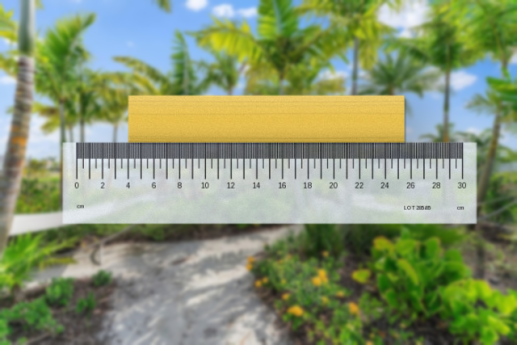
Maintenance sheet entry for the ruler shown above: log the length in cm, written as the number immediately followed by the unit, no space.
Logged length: 21.5cm
